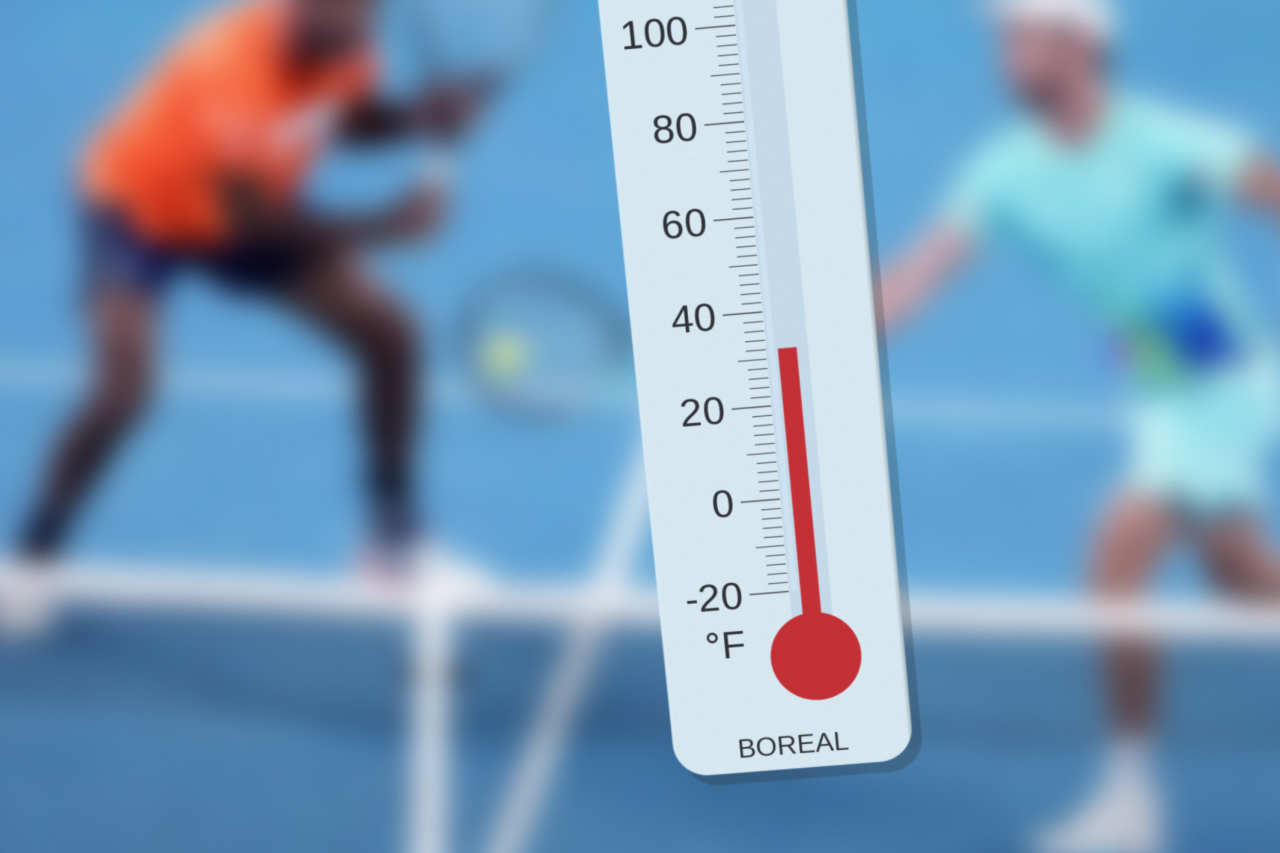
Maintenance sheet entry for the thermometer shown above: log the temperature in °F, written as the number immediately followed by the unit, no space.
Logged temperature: 32°F
